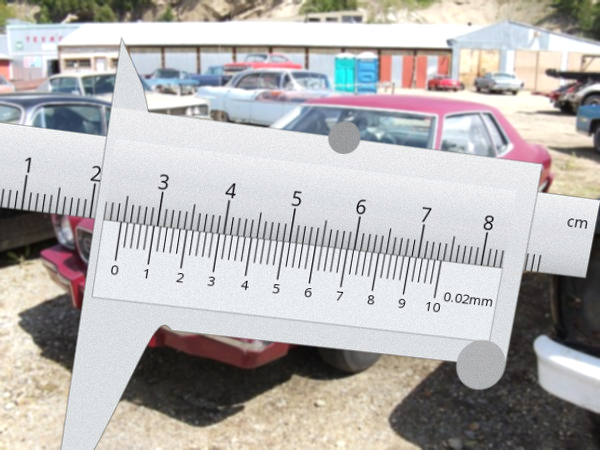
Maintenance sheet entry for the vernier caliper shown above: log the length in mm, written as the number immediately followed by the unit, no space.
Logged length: 24.6mm
